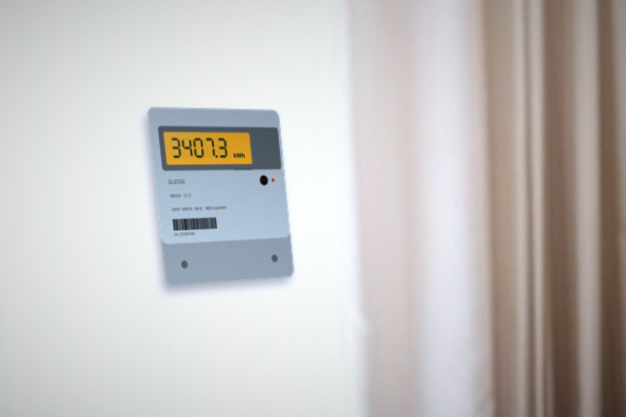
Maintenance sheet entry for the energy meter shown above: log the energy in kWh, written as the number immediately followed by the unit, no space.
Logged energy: 3407.3kWh
